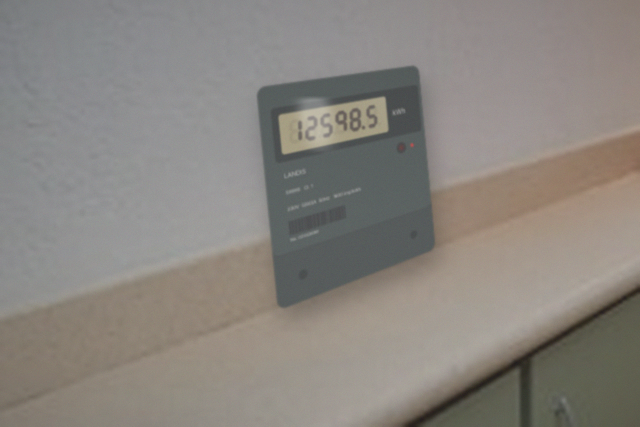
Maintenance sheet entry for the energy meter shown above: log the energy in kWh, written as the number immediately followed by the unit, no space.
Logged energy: 12598.5kWh
